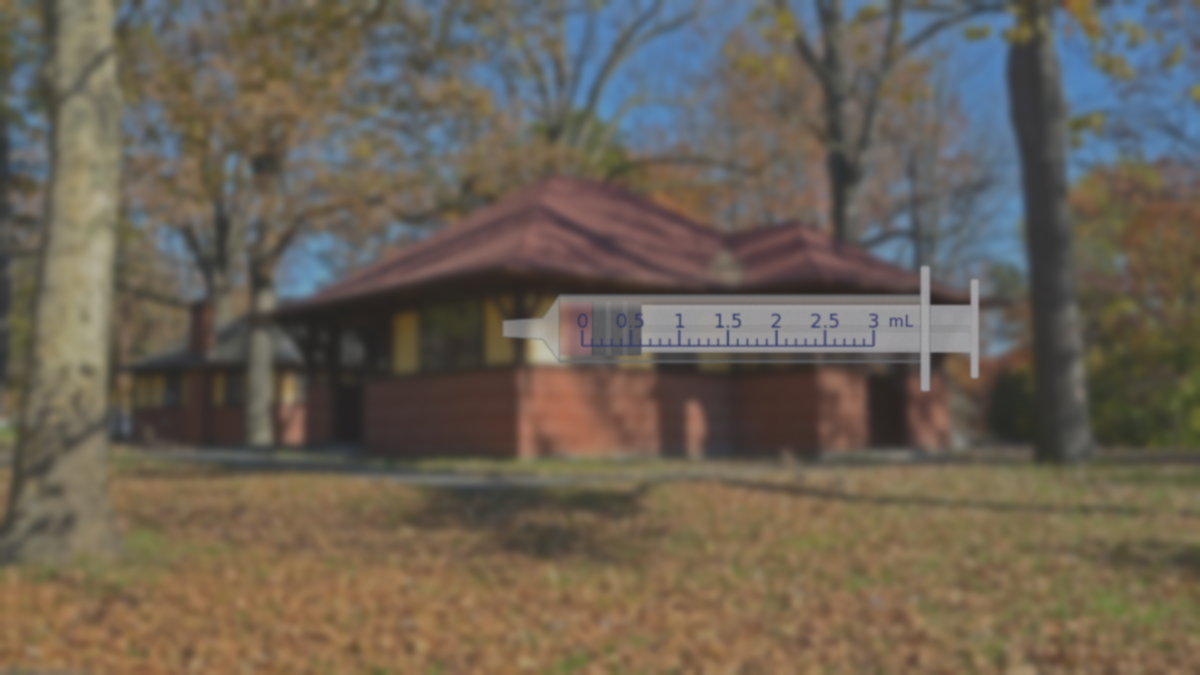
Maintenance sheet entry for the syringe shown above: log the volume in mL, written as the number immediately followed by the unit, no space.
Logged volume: 0.1mL
